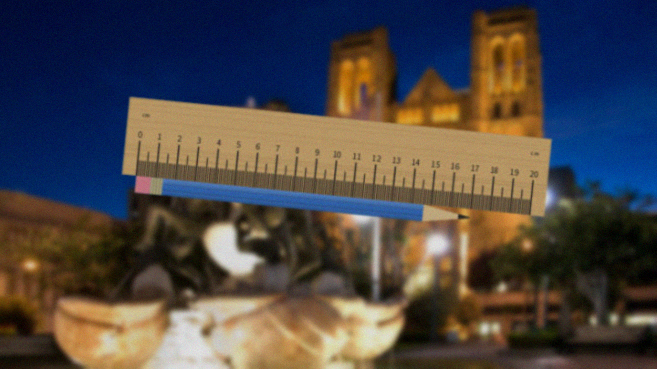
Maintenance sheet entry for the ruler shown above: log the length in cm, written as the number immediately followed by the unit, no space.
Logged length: 17cm
